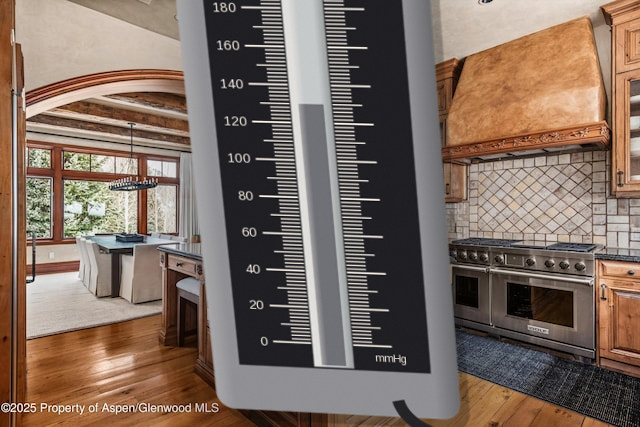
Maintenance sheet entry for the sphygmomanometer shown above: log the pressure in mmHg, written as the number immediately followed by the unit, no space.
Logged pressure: 130mmHg
